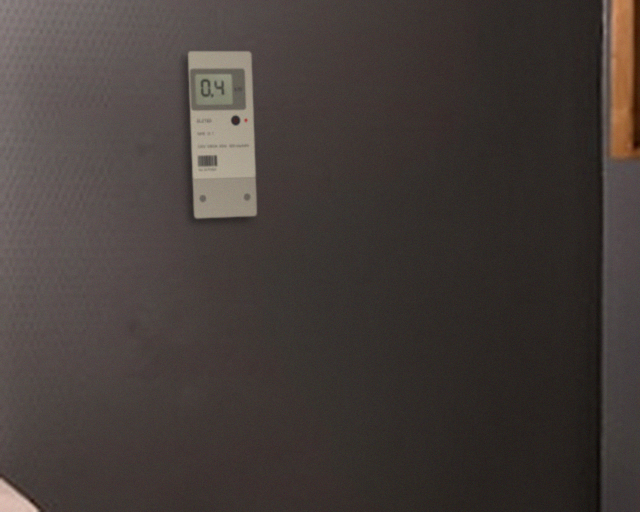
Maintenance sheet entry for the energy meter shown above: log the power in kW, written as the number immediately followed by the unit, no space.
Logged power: 0.4kW
